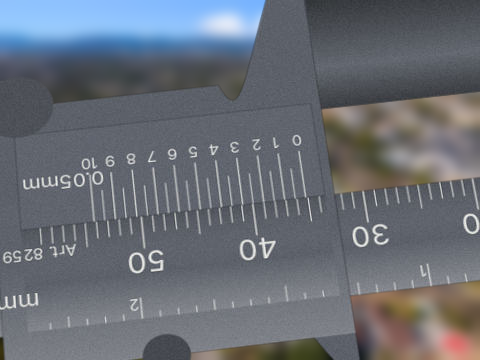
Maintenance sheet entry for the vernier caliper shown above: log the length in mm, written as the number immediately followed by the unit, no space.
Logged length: 35.2mm
